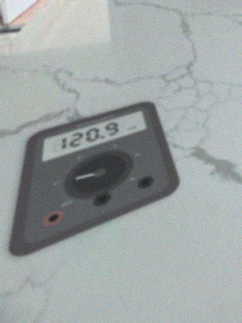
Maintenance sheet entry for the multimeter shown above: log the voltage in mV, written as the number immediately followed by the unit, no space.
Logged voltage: 120.9mV
